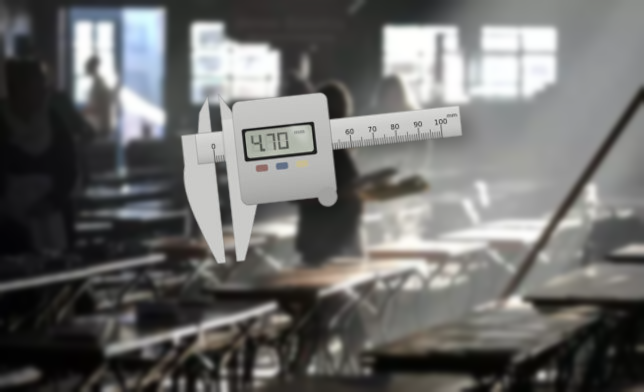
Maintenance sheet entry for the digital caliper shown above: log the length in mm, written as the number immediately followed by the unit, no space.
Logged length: 4.70mm
